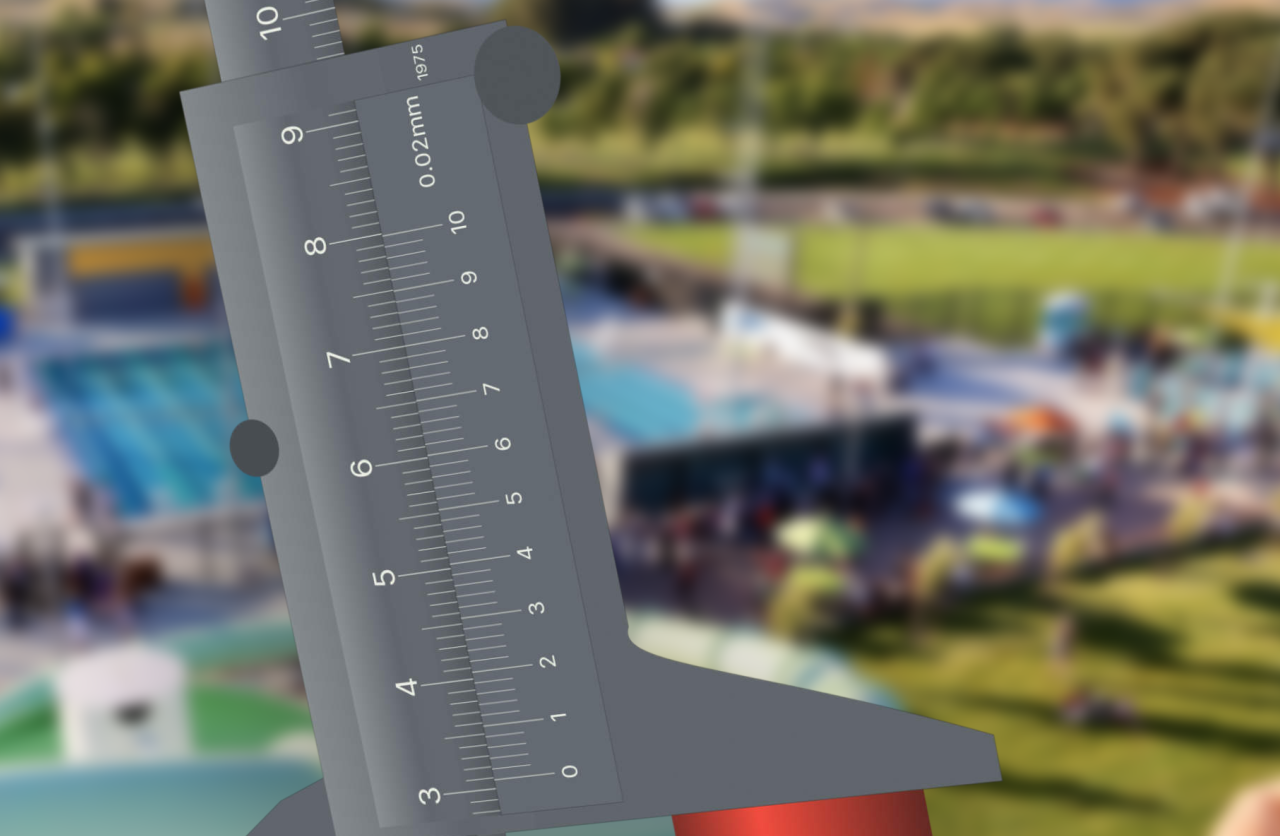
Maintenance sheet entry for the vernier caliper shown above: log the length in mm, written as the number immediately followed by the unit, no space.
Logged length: 30.8mm
